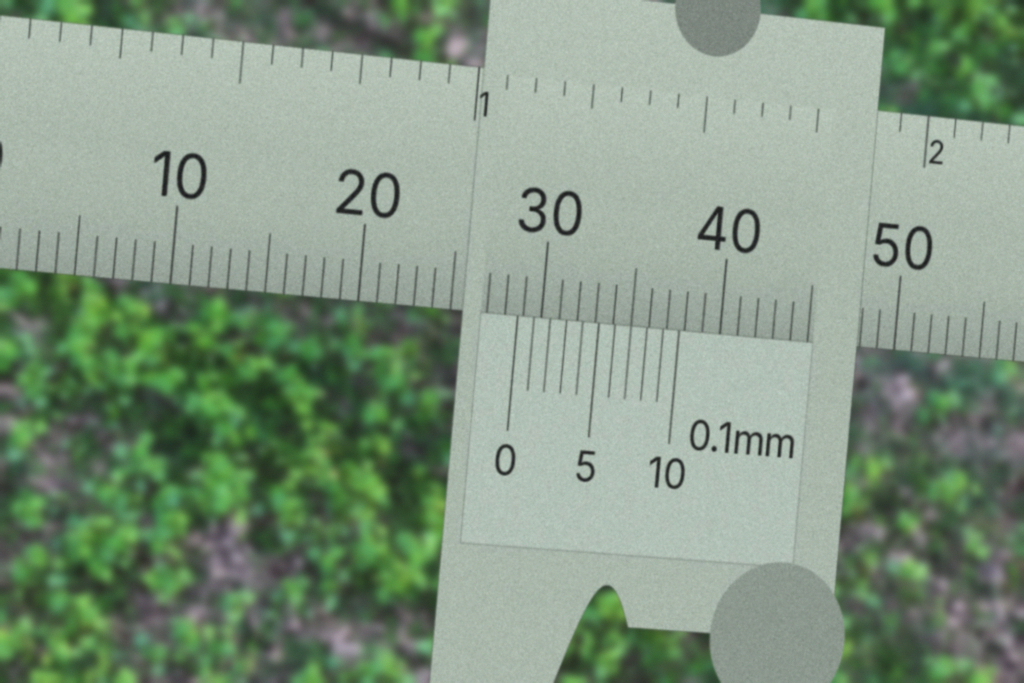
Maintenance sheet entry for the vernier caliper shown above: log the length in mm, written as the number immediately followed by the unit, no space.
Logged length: 28.7mm
